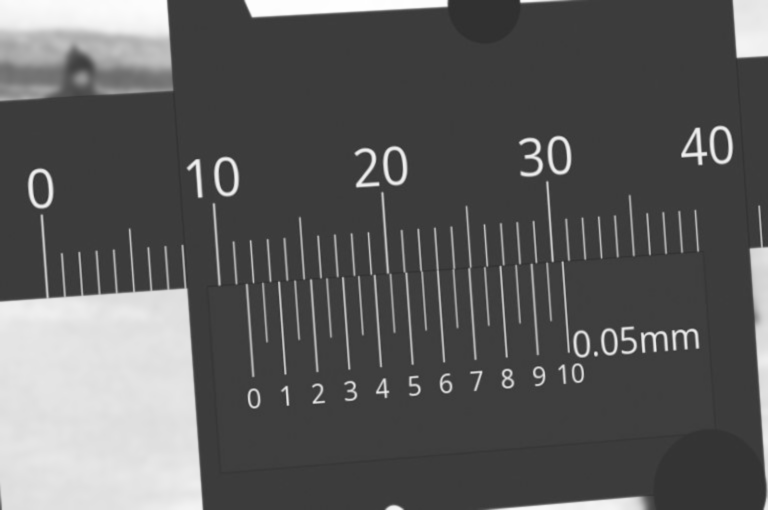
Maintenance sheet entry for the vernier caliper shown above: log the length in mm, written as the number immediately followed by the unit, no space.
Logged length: 11.6mm
